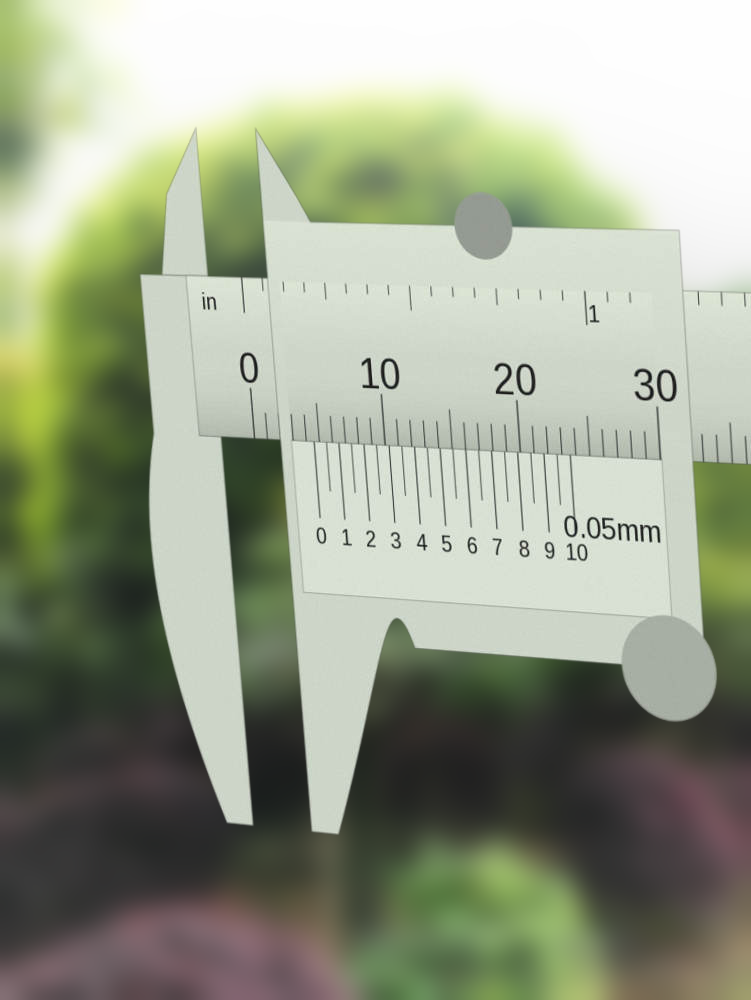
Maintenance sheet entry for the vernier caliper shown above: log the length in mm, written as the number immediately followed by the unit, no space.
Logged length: 4.6mm
